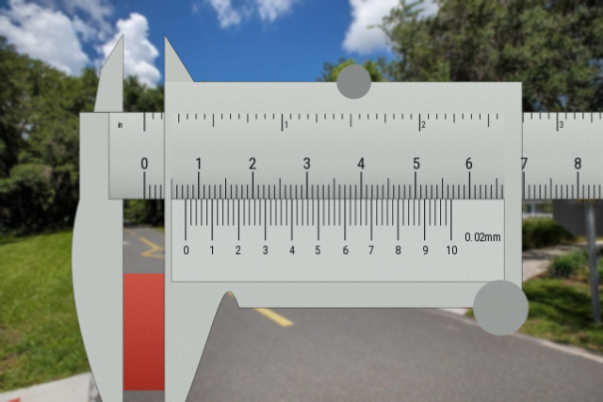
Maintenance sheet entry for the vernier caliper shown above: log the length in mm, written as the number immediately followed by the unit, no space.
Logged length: 7.6mm
